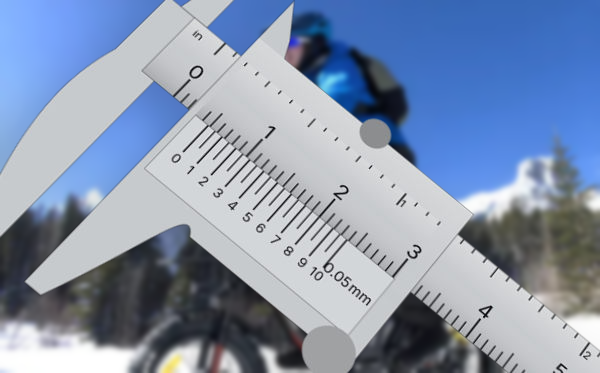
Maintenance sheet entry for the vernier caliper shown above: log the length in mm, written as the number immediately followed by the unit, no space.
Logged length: 4.8mm
